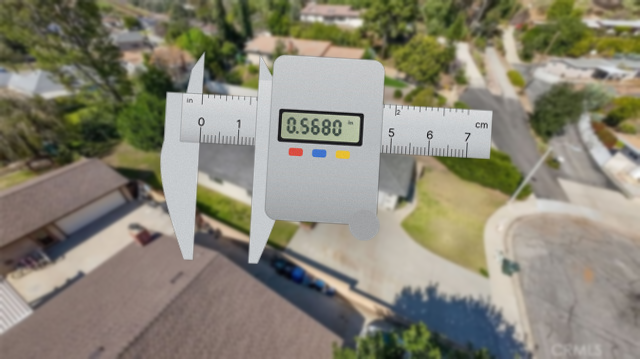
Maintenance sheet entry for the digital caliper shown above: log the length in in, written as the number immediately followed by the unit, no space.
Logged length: 0.5680in
